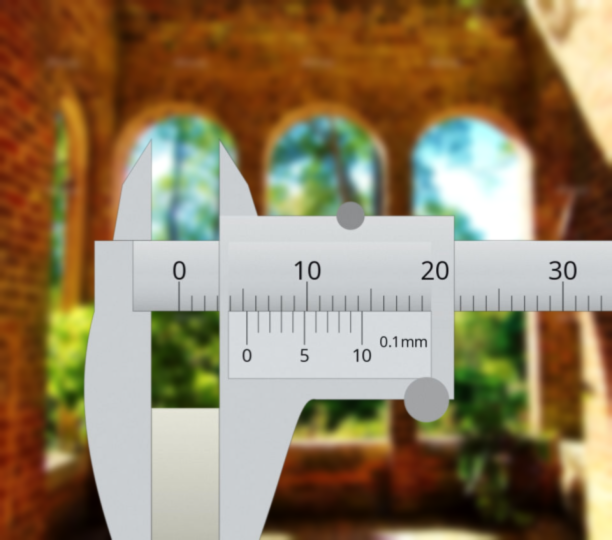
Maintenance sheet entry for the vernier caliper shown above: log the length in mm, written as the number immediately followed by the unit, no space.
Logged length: 5.3mm
